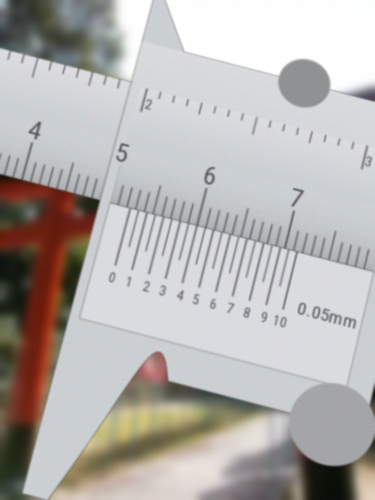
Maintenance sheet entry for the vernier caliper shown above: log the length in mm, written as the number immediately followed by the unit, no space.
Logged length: 52.4mm
